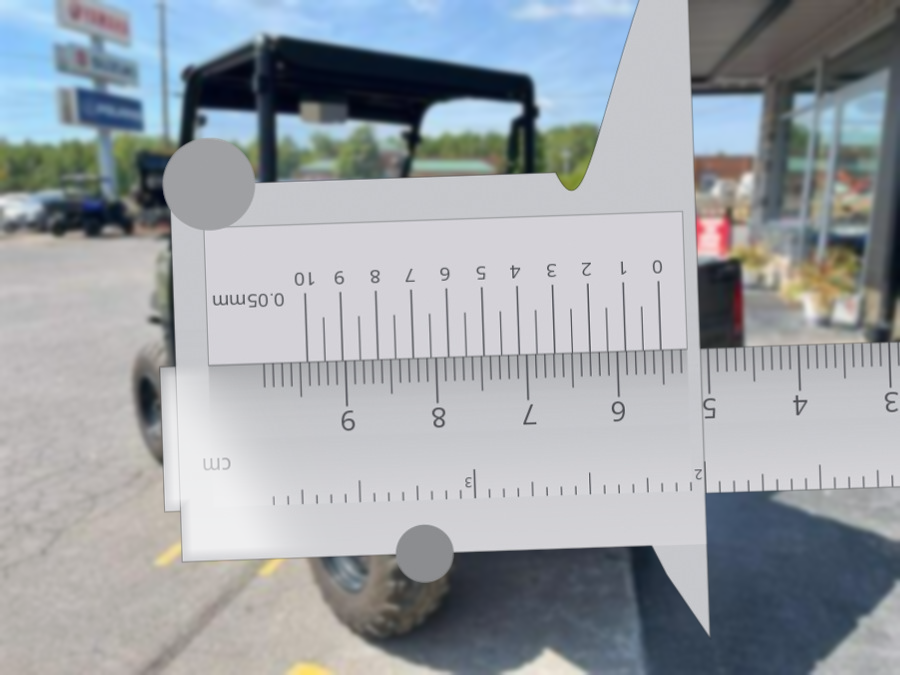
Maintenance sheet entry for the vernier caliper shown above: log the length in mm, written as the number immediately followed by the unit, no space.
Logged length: 55.2mm
